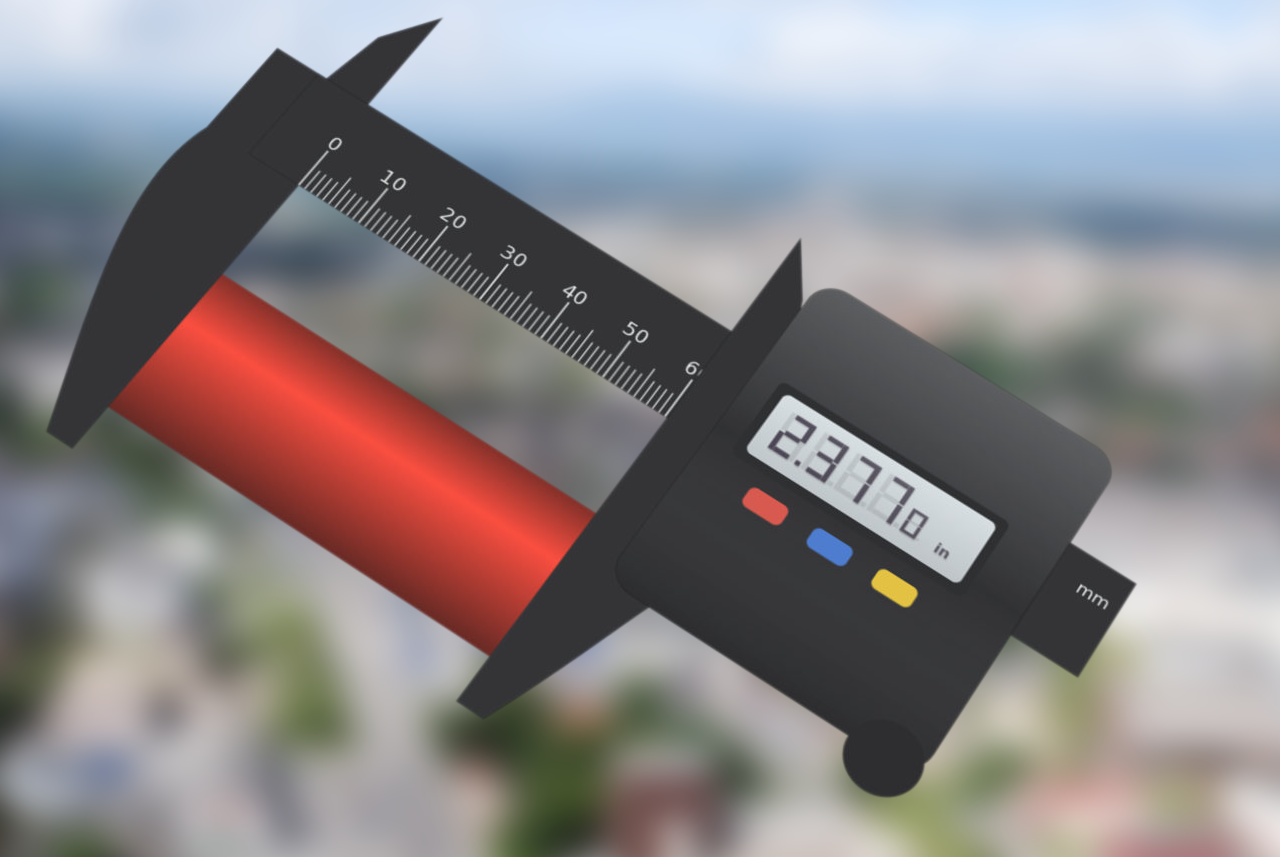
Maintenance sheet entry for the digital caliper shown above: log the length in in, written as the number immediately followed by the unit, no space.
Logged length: 2.3770in
